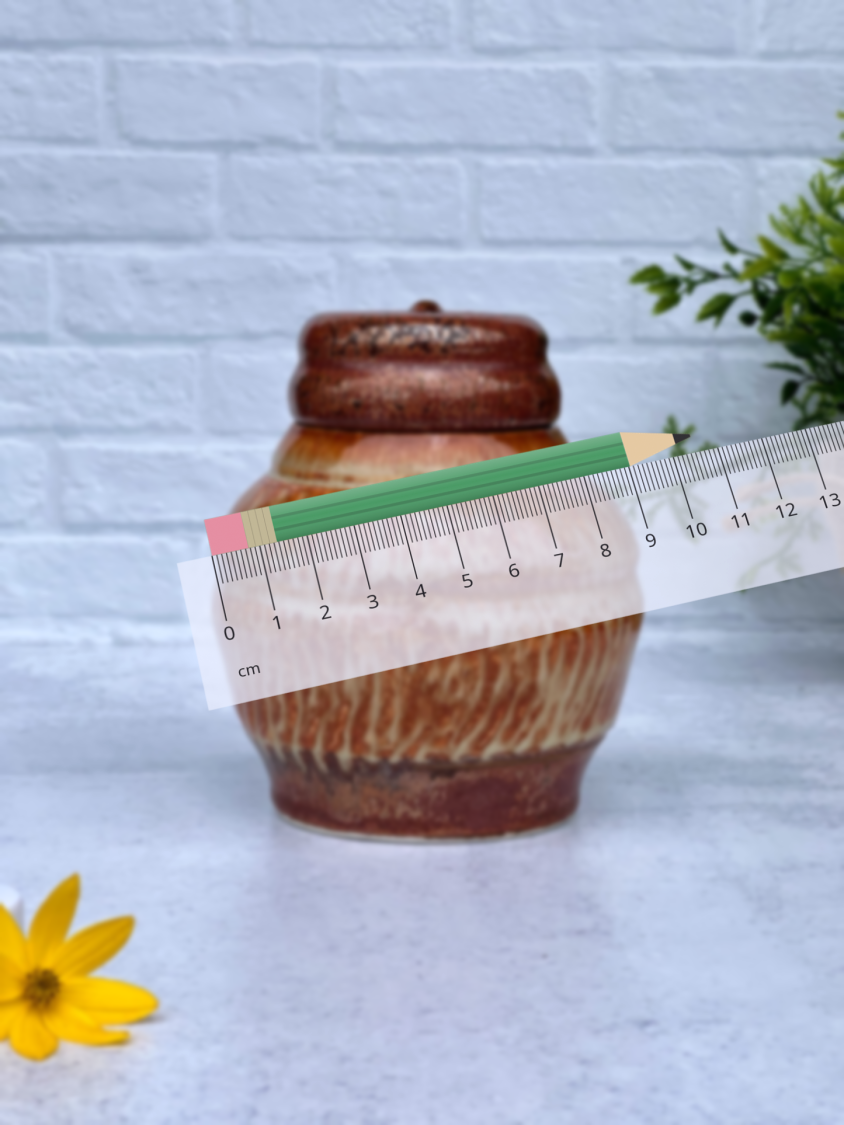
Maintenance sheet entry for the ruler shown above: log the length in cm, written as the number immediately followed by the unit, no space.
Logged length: 10.5cm
